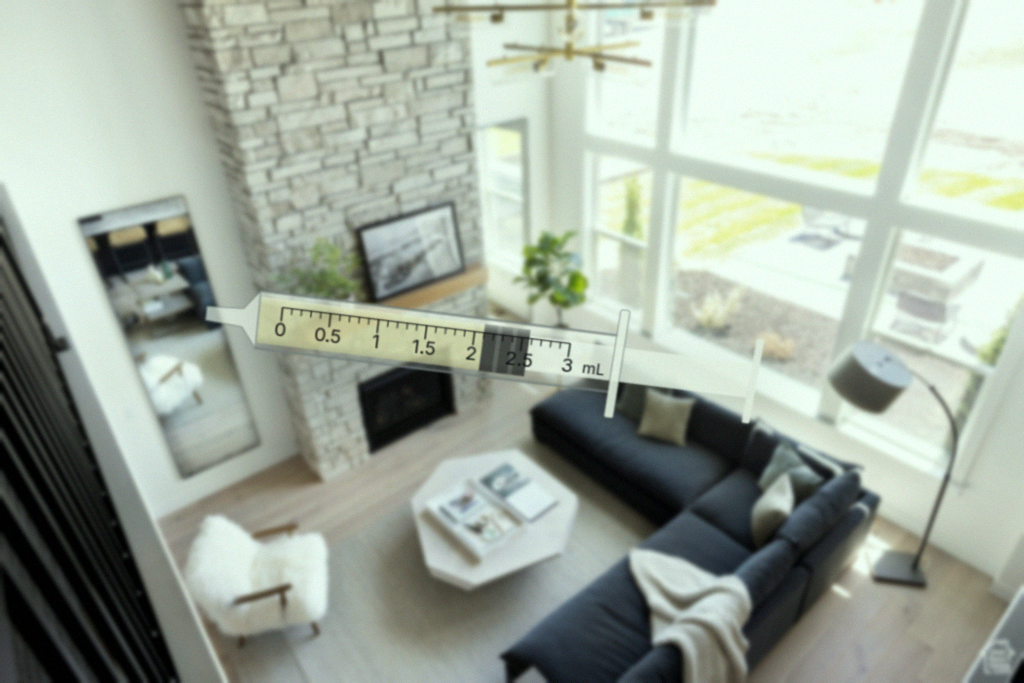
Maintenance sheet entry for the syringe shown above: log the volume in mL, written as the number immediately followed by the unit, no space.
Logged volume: 2.1mL
